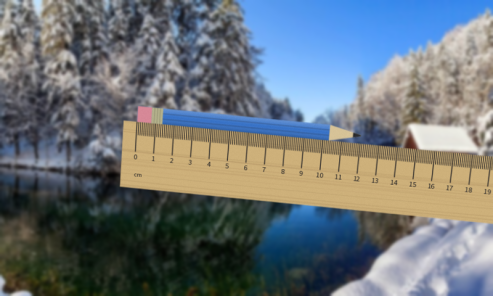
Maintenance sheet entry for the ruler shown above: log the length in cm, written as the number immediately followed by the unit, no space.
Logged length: 12cm
